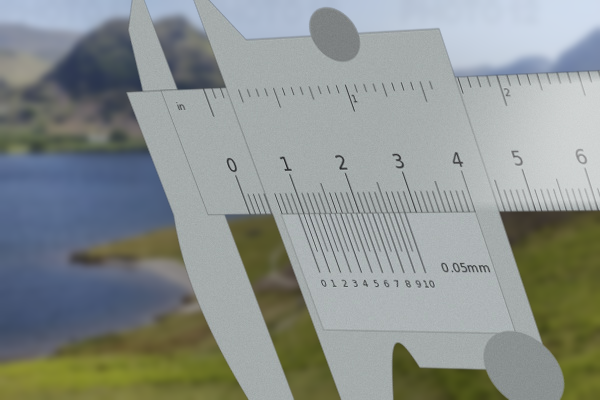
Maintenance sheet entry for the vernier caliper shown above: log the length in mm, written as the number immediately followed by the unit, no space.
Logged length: 9.0mm
